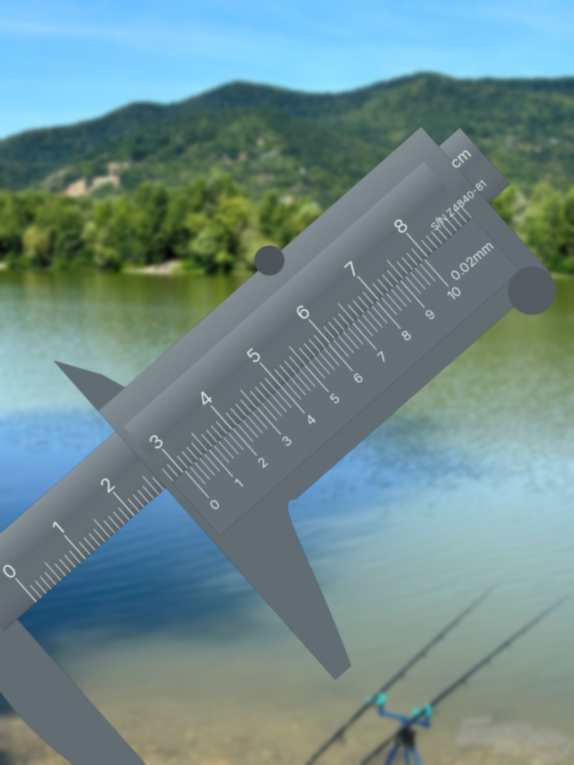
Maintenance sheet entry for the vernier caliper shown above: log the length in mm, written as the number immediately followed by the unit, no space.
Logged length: 30.4mm
